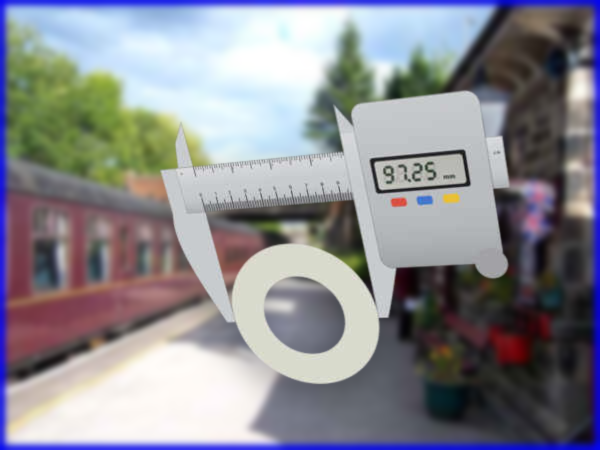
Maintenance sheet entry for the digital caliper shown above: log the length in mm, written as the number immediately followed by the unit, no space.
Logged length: 97.25mm
